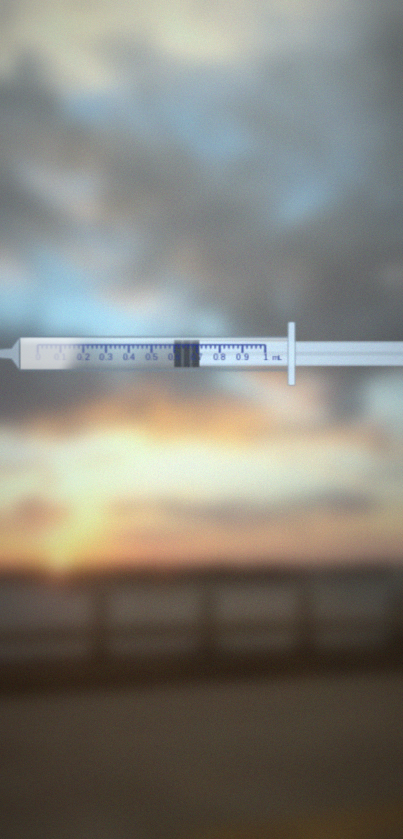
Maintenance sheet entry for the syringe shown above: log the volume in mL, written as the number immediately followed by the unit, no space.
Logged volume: 0.6mL
